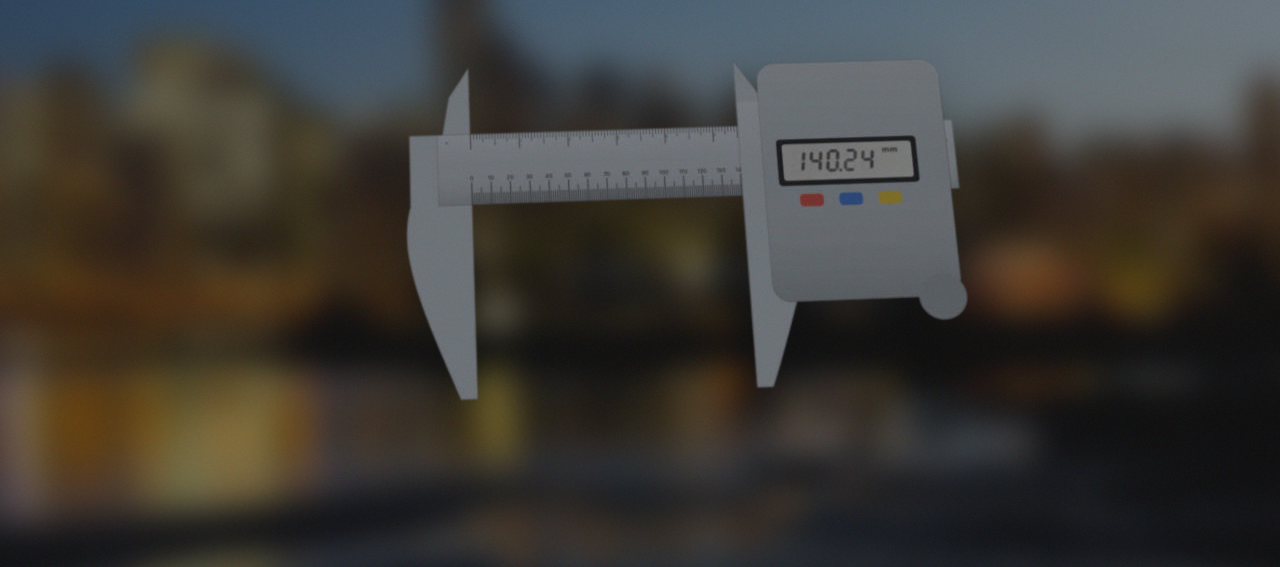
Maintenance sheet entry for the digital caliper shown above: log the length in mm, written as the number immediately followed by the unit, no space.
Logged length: 140.24mm
